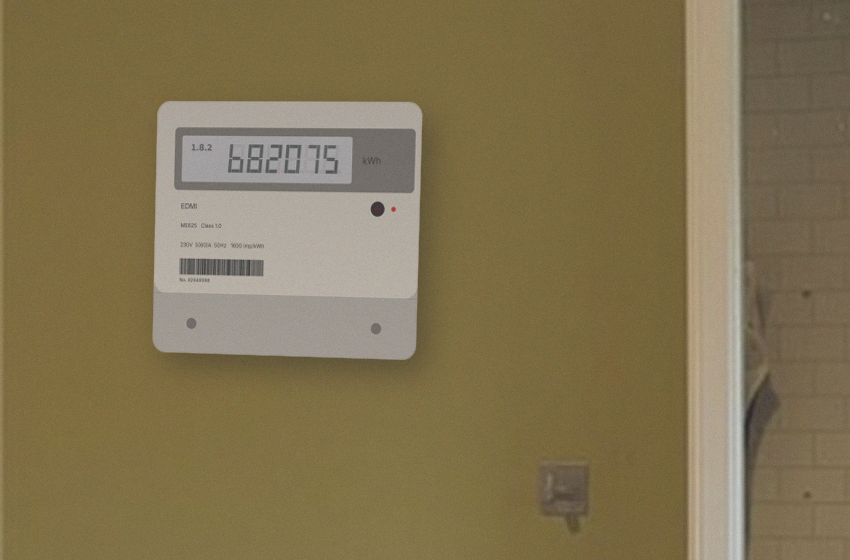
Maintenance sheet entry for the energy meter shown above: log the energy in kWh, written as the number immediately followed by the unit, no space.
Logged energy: 682075kWh
